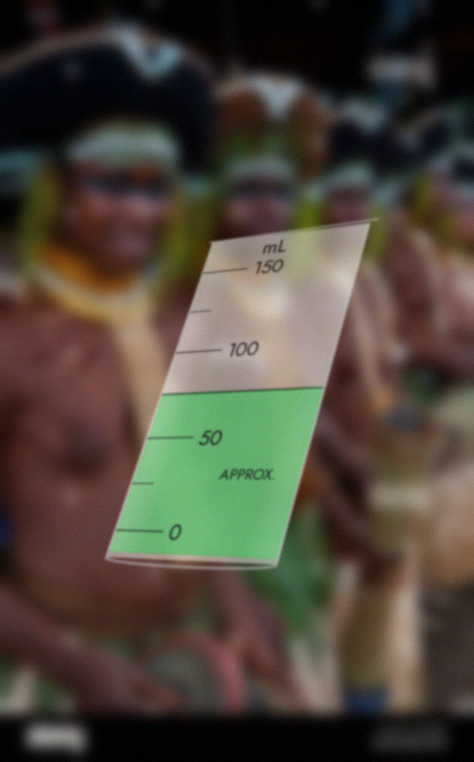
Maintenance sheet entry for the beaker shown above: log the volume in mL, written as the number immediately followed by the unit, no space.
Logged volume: 75mL
